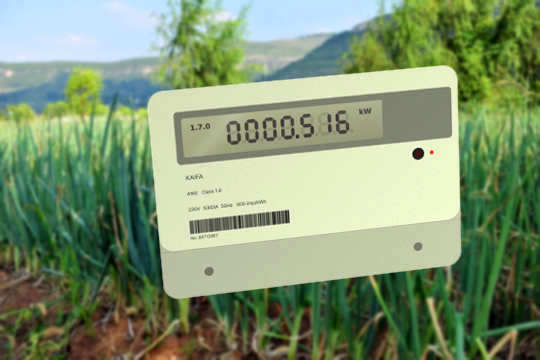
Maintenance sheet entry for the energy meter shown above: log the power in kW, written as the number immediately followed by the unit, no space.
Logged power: 0.516kW
